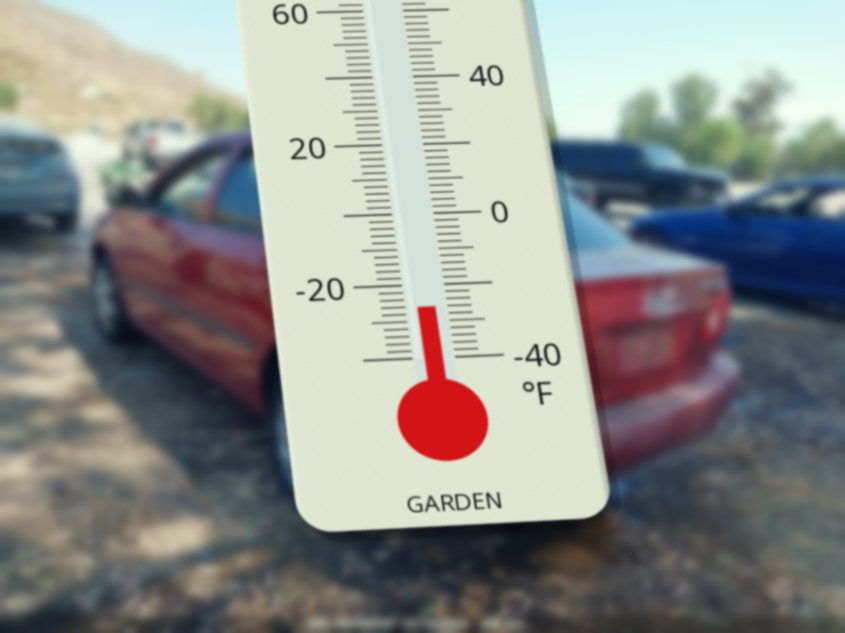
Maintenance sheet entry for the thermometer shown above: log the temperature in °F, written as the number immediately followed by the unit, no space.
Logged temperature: -26°F
